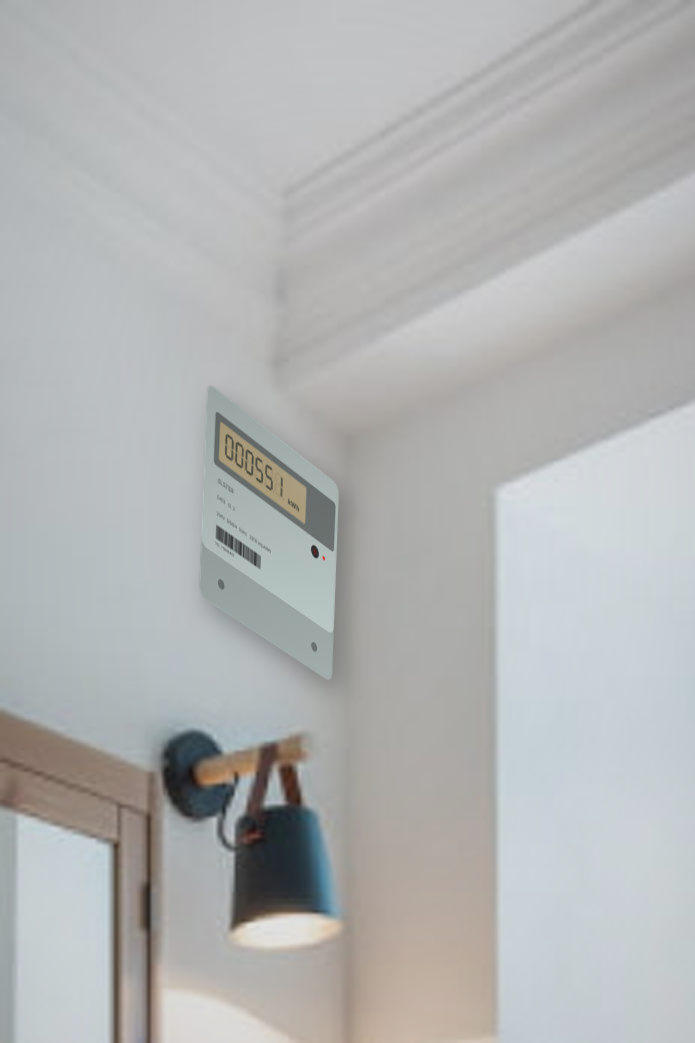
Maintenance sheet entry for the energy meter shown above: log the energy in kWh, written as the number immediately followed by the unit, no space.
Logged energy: 551kWh
